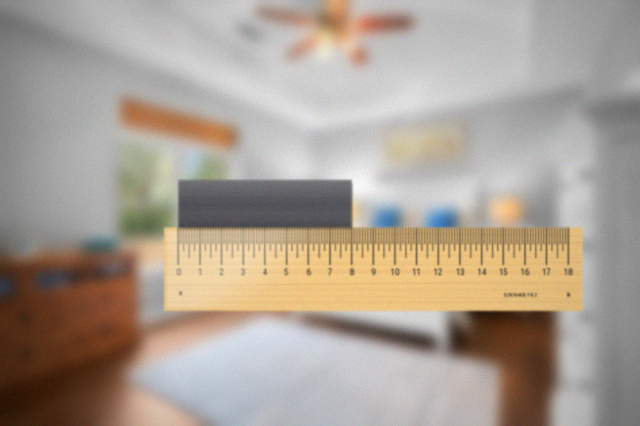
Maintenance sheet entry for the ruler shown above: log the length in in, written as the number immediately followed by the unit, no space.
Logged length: 8in
